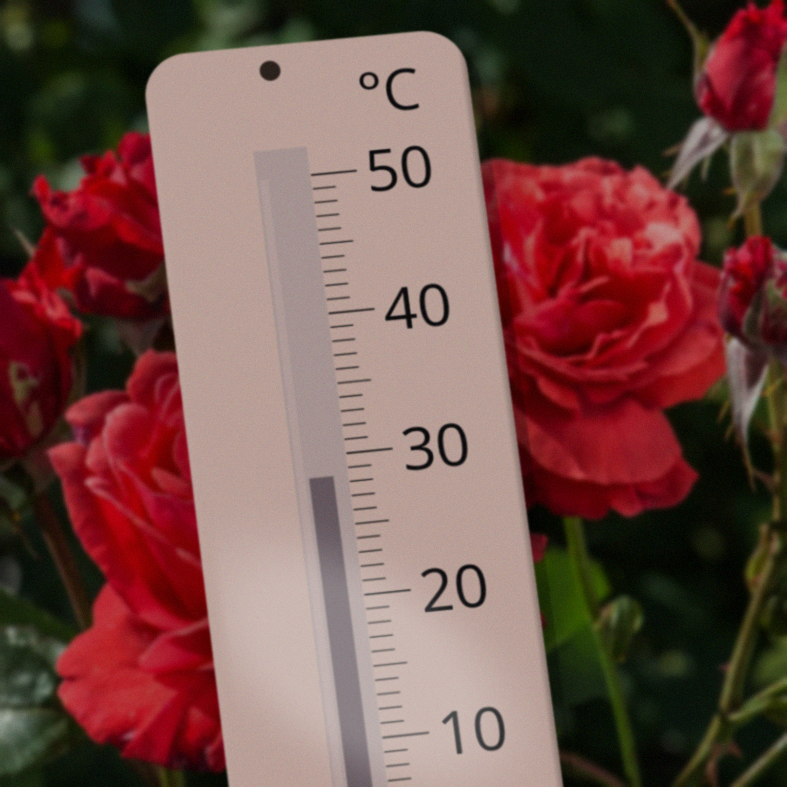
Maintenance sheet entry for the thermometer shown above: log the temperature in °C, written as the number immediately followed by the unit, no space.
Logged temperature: 28.5°C
